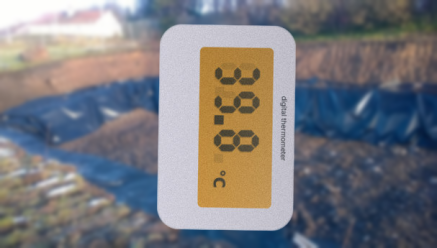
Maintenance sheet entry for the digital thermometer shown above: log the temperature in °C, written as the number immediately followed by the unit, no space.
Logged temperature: 39.8°C
